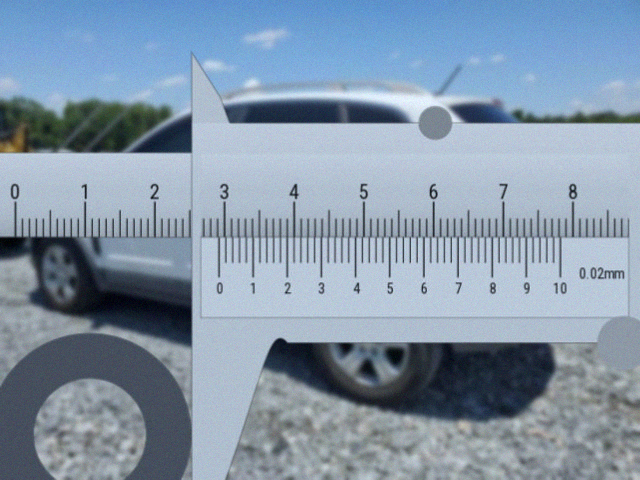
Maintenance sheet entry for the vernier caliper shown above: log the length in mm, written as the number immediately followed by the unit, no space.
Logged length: 29.2mm
